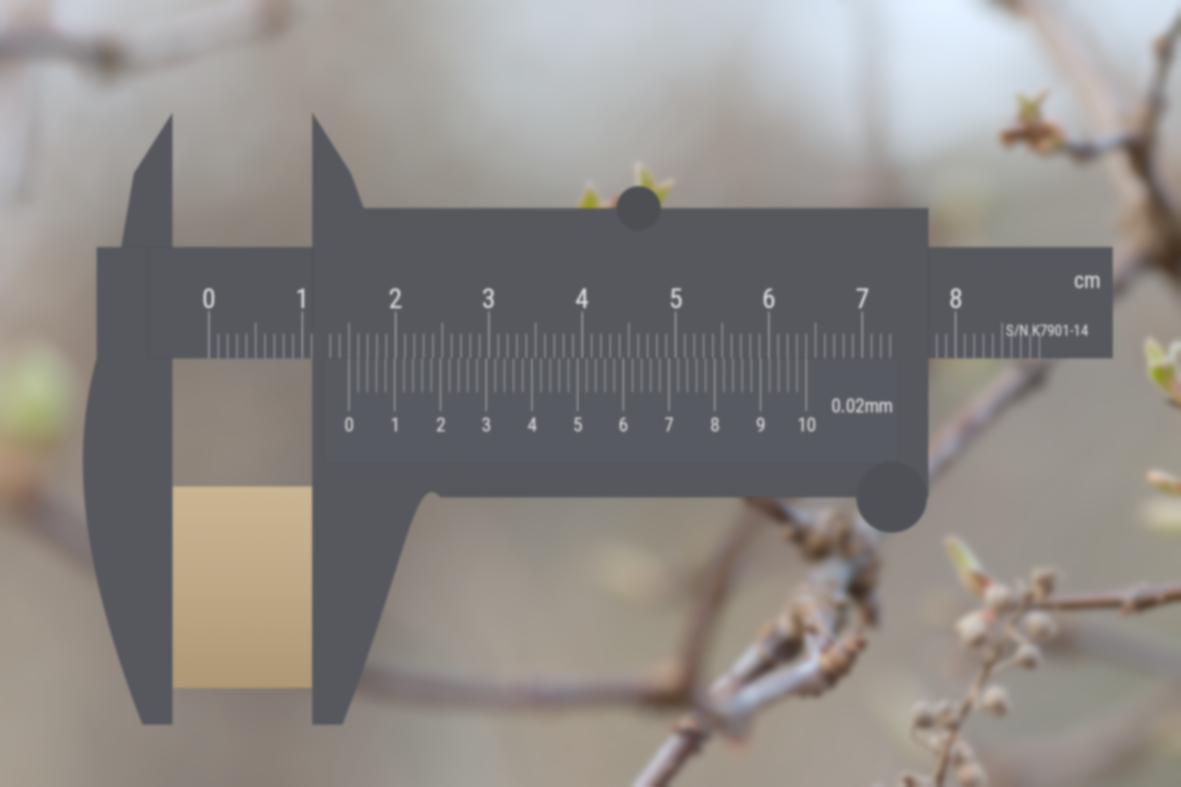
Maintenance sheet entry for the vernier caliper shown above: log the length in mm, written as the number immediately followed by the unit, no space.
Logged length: 15.0mm
